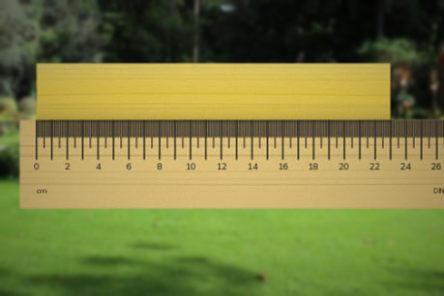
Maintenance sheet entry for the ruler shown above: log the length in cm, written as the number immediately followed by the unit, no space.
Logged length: 23cm
